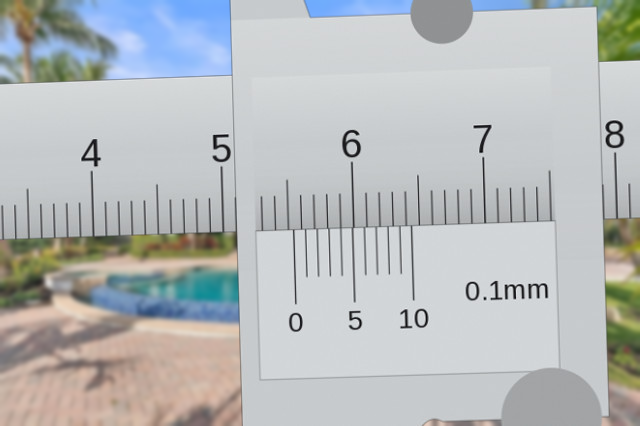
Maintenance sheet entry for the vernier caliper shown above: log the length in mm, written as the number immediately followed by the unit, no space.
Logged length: 55.4mm
